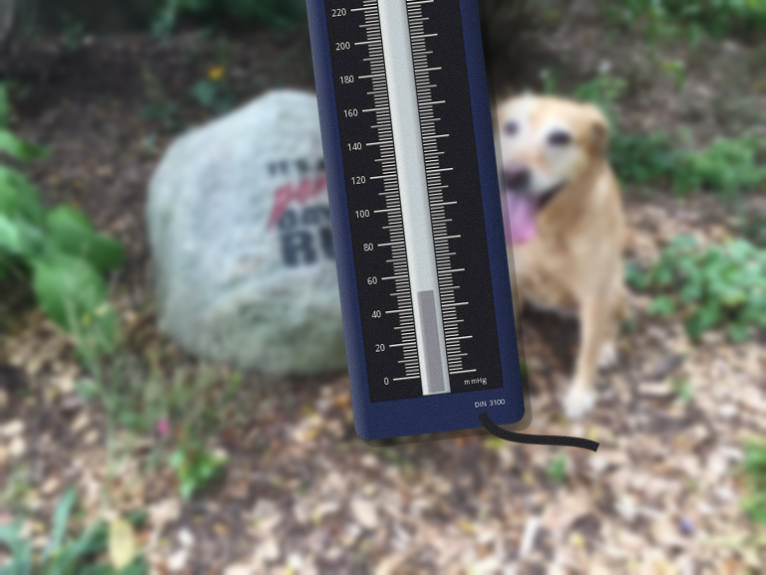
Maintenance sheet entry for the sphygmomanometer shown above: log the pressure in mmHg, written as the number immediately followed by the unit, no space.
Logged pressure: 50mmHg
